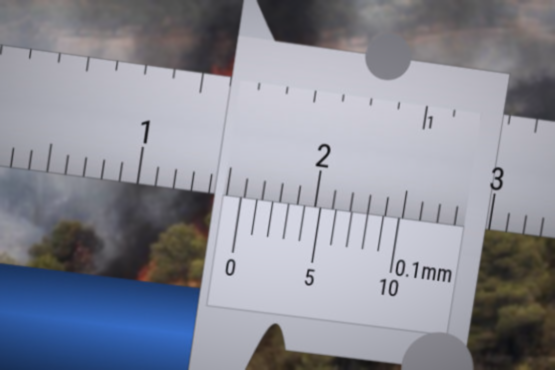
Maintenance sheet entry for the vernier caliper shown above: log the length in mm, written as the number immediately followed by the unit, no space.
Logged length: 15.8mm
